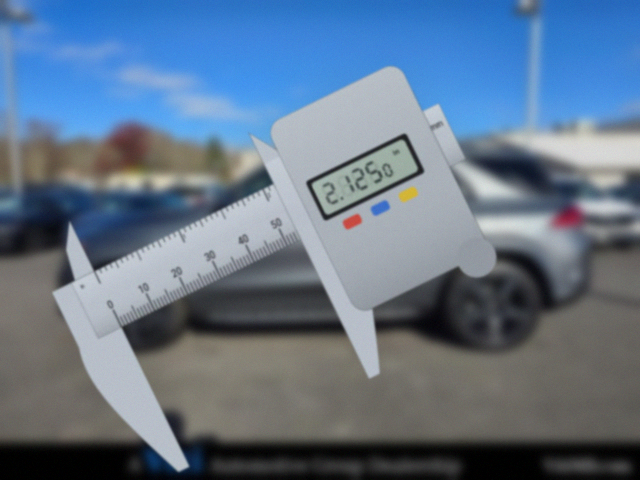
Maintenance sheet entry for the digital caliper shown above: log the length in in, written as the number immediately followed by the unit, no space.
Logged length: 2.1250in
